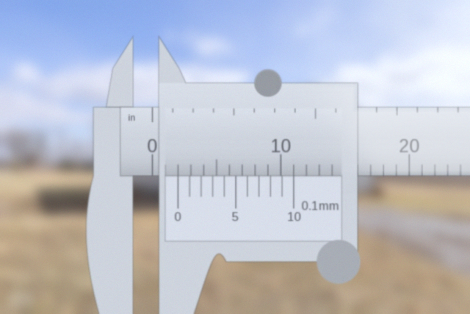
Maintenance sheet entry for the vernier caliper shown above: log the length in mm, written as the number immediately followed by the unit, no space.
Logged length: 2.0mm
